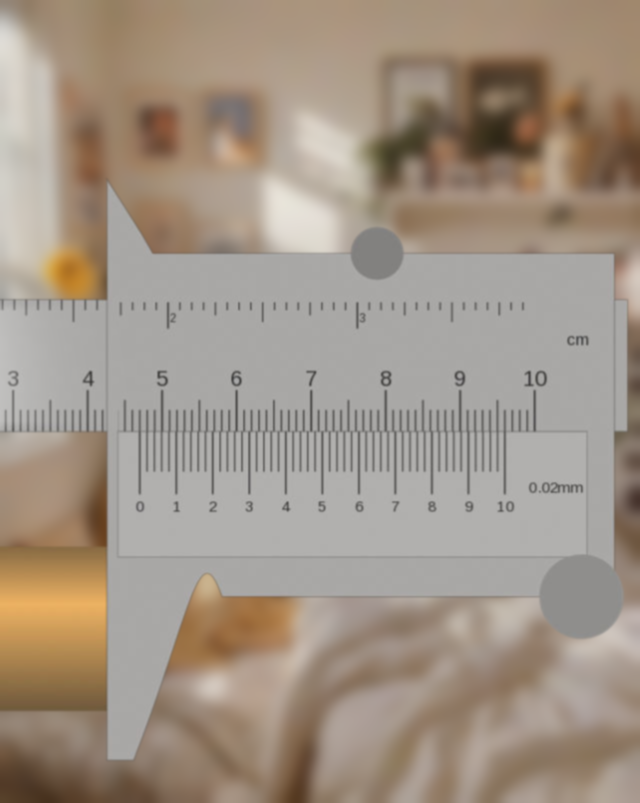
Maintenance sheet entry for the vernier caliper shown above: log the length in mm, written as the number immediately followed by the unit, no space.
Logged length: 47.0mm
